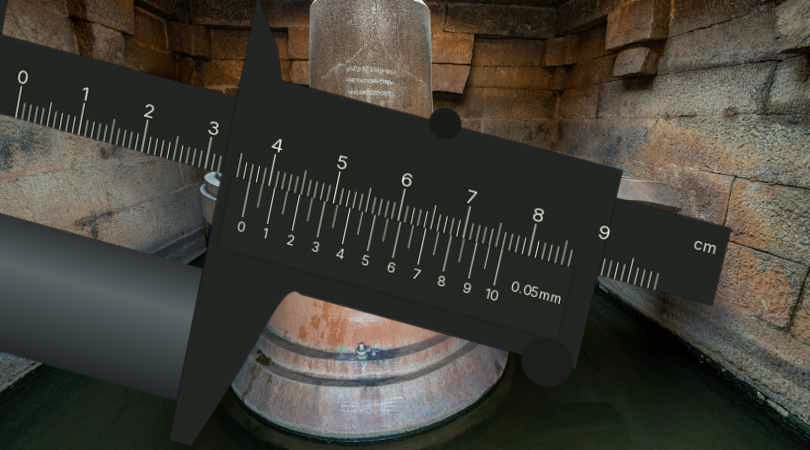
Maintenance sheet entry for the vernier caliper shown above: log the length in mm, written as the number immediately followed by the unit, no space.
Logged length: 37.0mm
